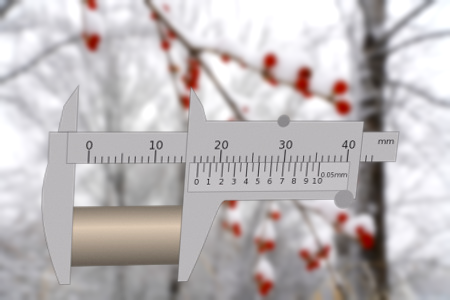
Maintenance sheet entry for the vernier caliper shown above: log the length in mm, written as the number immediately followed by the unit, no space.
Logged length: 16.6mm
